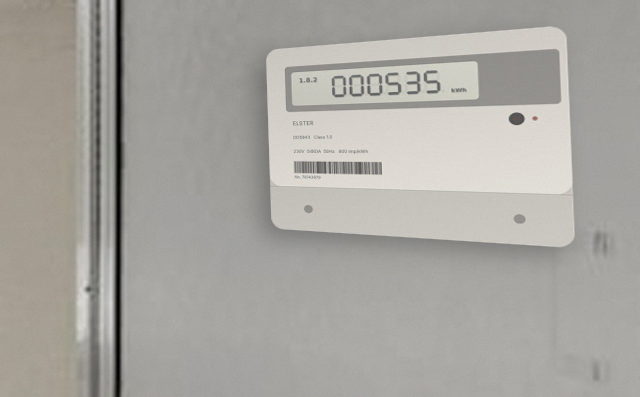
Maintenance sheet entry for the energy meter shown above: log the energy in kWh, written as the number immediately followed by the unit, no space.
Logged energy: 535kWh
